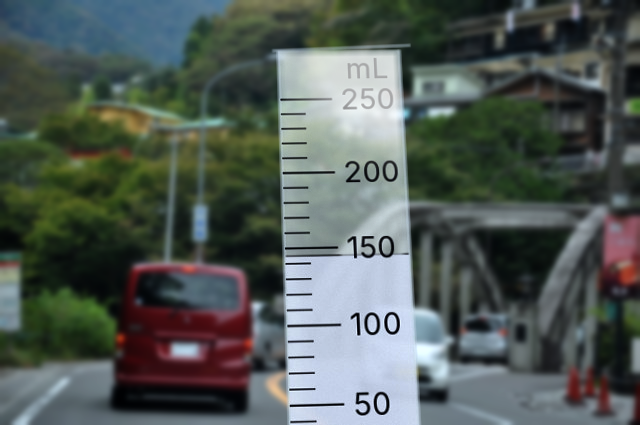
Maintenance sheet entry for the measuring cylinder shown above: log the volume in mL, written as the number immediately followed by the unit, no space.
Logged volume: 145mL
